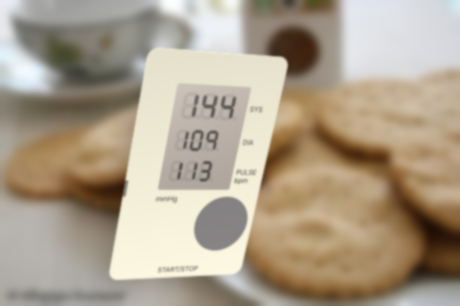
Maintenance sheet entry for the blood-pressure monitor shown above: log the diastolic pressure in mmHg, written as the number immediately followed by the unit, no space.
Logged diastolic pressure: 109mmHg
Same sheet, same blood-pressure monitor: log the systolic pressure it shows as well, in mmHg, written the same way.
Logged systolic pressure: 144mmHg
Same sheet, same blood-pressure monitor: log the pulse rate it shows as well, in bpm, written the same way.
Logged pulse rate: 113bpm
